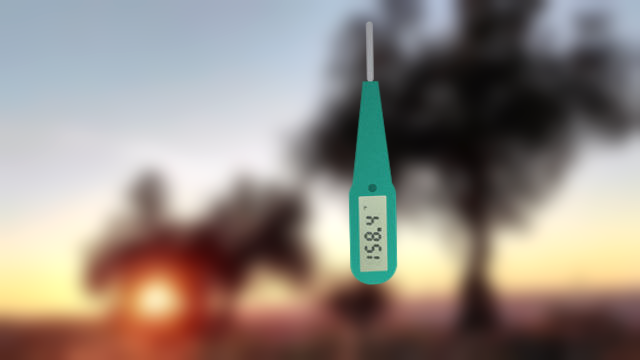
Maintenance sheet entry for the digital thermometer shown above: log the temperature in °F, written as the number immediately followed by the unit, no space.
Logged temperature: 158.4°F
